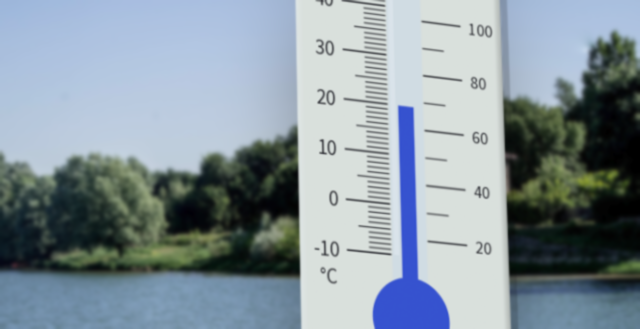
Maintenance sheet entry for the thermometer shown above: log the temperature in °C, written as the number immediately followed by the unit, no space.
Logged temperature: 20°C
